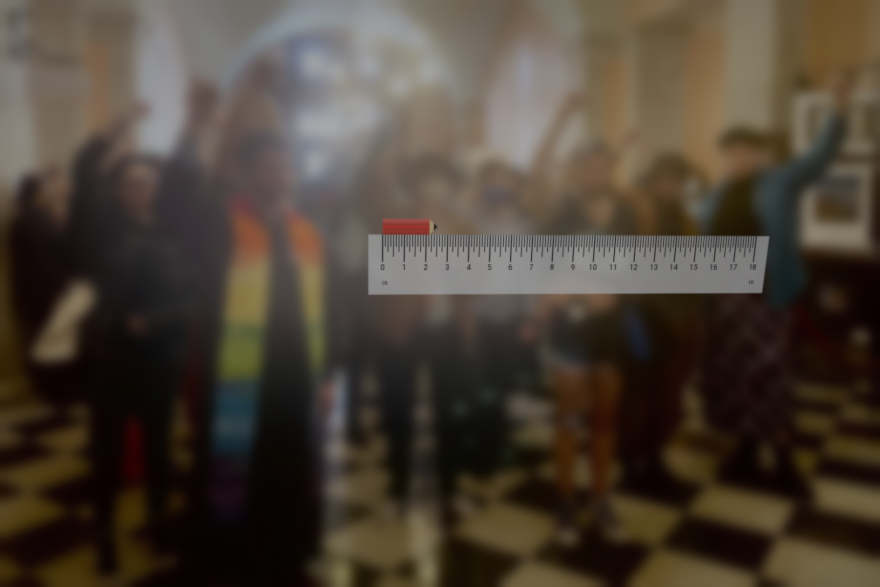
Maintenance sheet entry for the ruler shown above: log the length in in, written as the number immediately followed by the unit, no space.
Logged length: 2.5in
